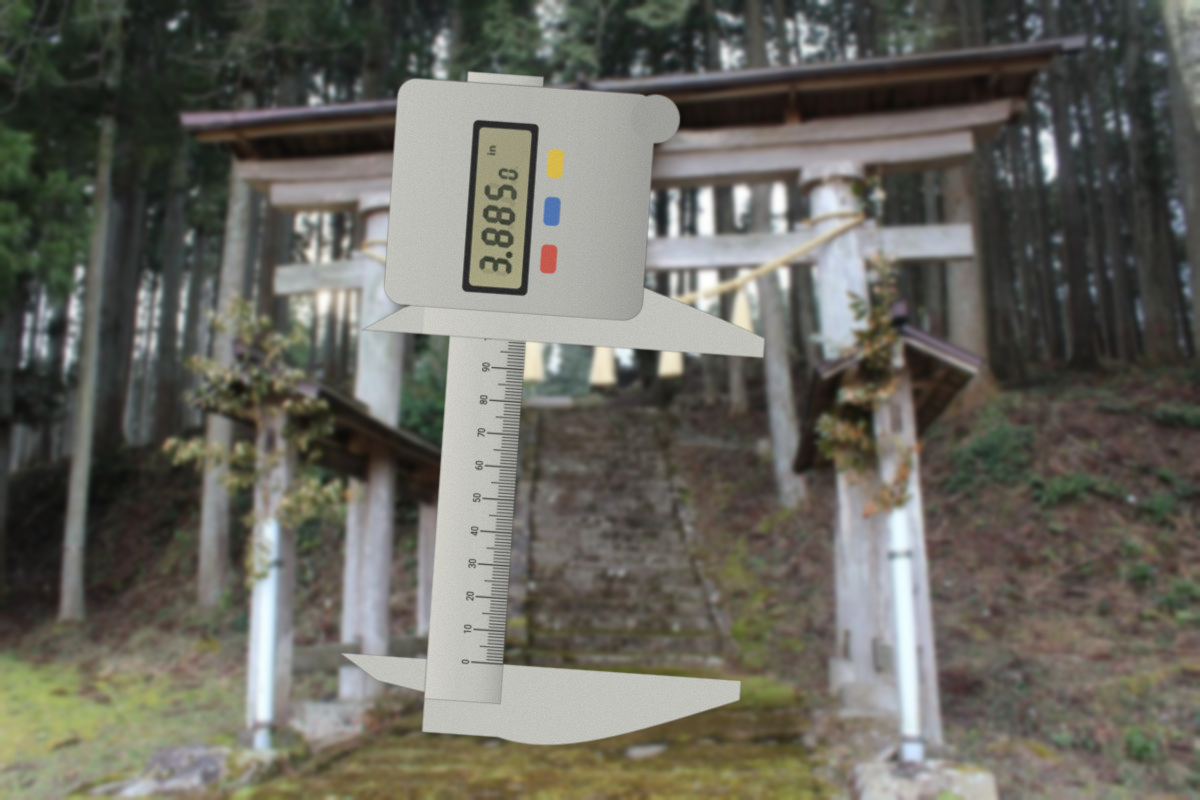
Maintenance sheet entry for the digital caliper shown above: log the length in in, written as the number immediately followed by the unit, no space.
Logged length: 3.8850in
